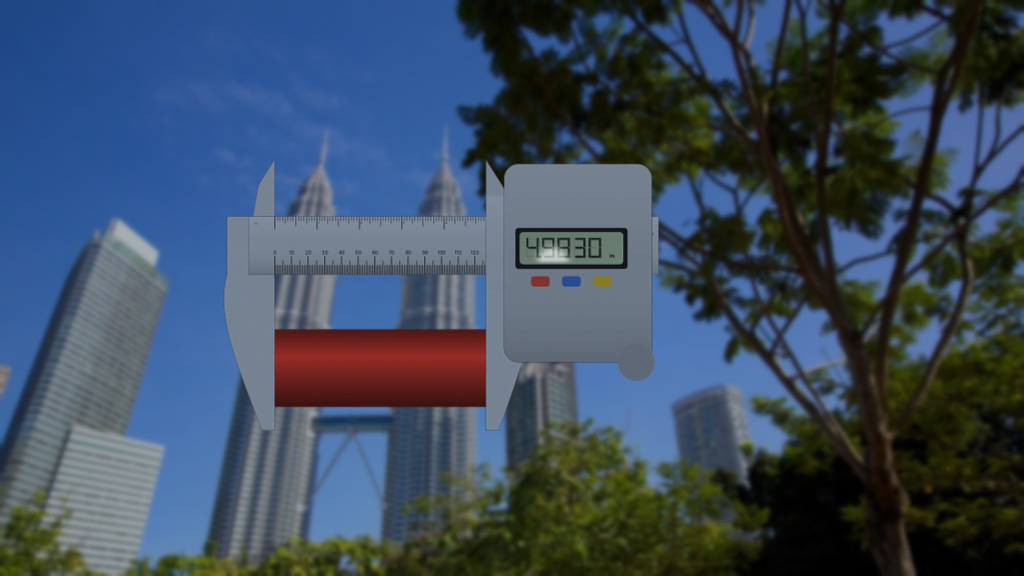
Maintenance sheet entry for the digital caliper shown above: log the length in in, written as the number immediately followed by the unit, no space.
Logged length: 4.9830in
